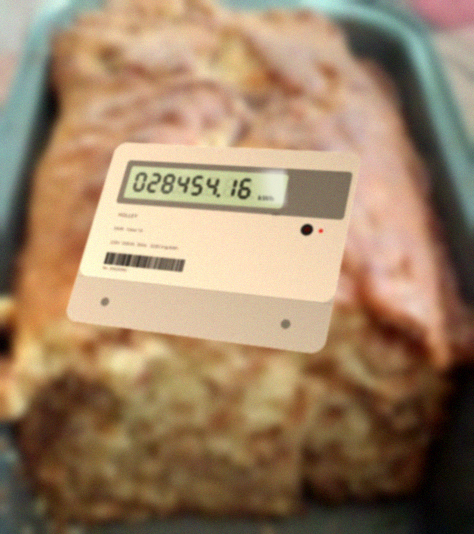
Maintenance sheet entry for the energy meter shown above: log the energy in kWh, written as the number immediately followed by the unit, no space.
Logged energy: 28454.16kWh
